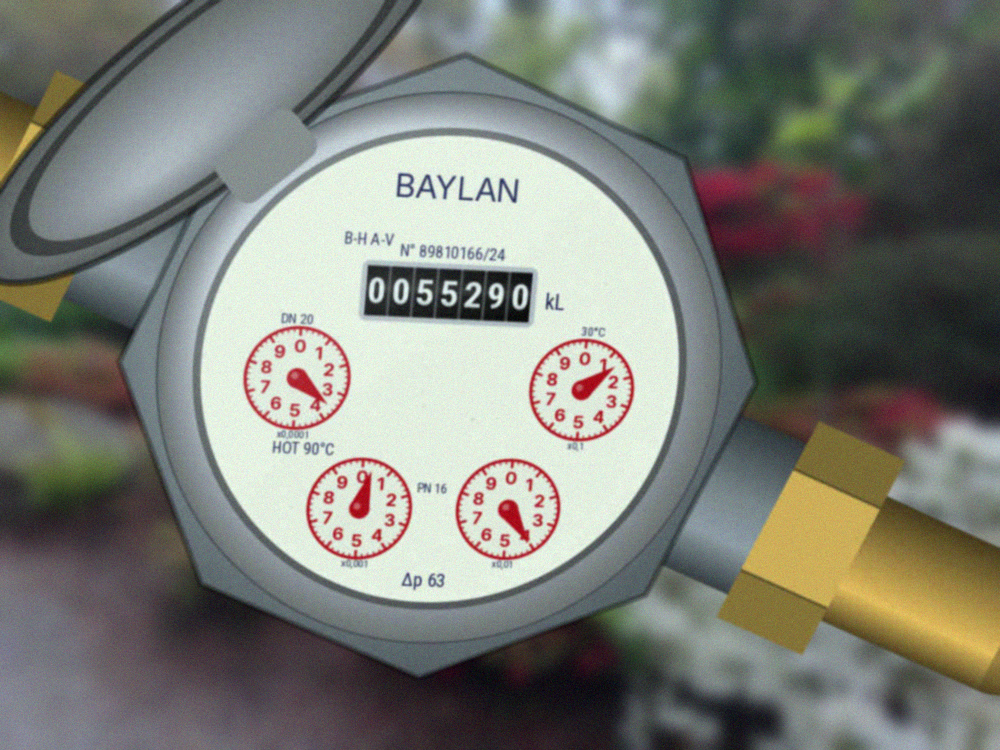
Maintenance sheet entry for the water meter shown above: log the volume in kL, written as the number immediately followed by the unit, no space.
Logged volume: 55290.1403kL
